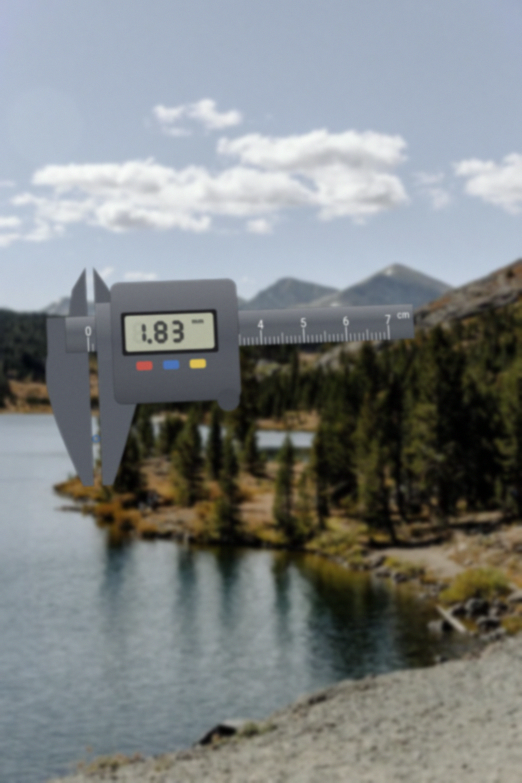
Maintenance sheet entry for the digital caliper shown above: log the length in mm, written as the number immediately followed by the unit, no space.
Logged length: 1.83mm
